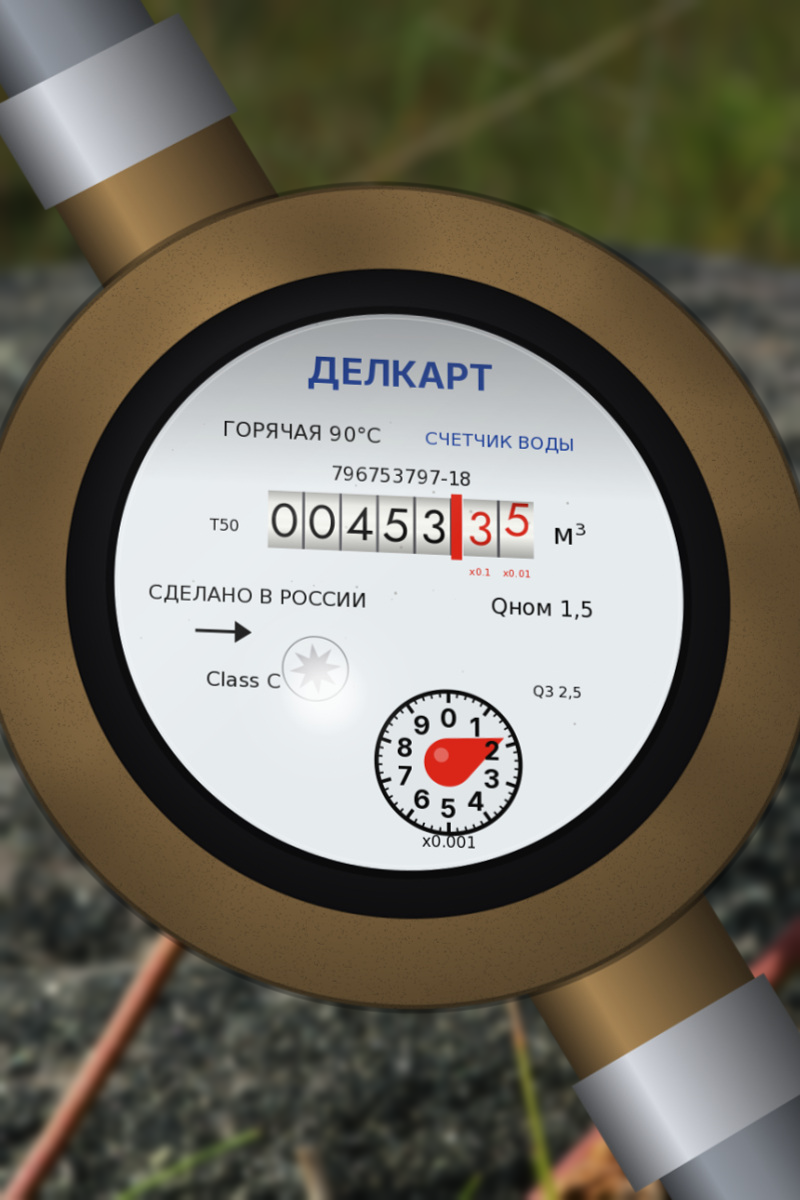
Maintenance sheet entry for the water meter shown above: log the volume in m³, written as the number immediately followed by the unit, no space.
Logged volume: 453.351m³
